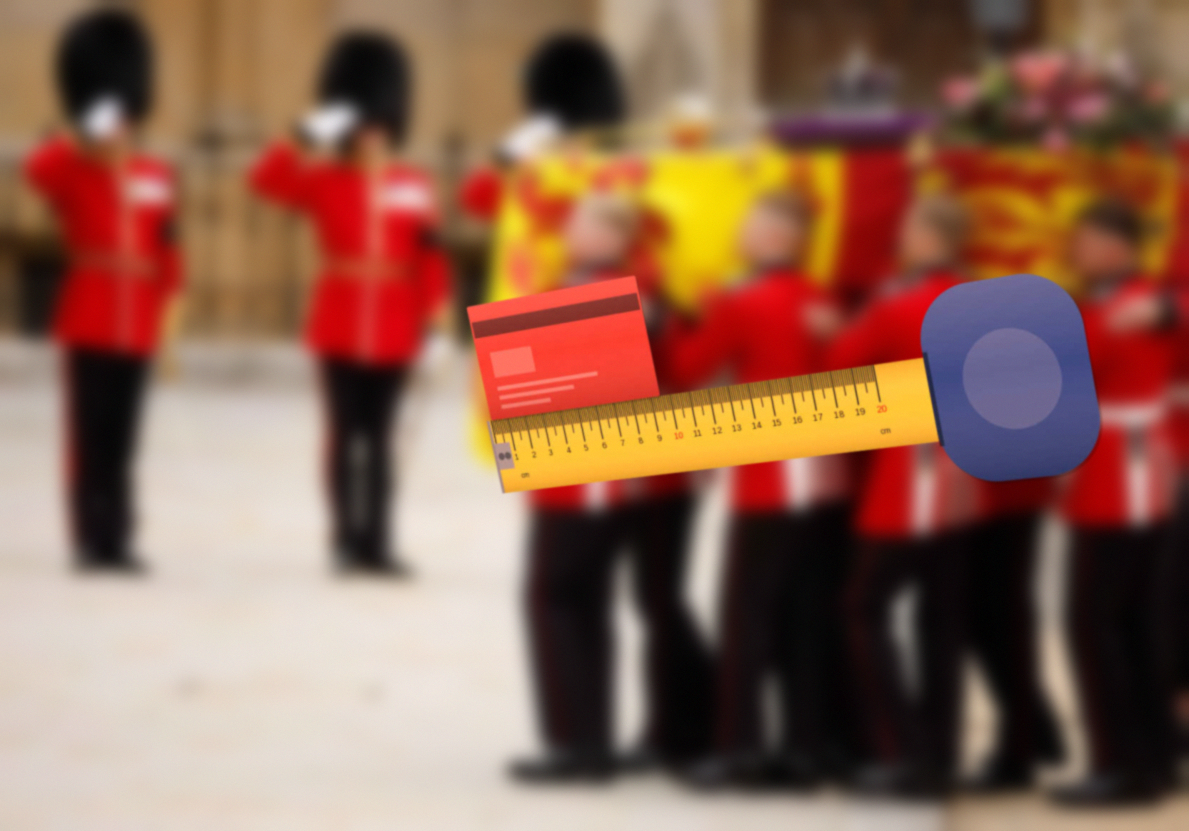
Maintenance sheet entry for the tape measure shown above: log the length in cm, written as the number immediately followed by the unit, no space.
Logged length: 9.5cm
